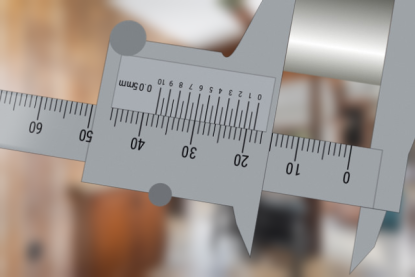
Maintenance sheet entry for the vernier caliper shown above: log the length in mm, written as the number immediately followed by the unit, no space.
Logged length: 18.6mm
